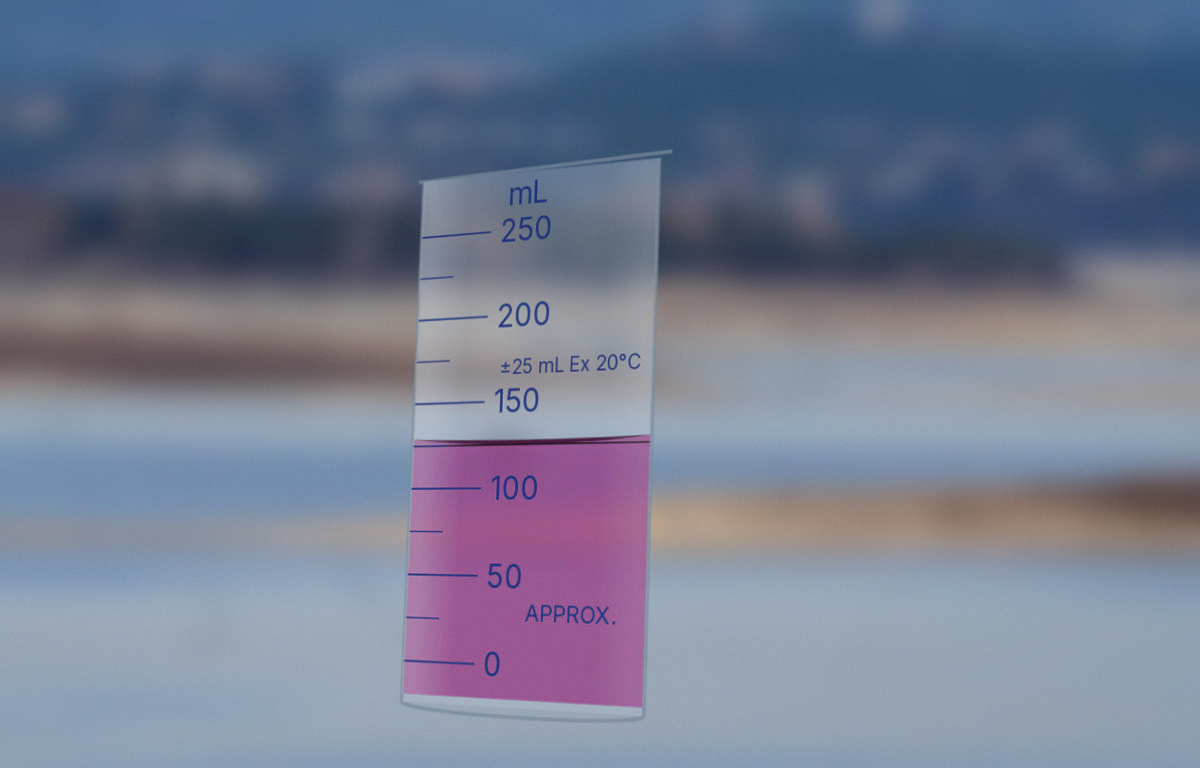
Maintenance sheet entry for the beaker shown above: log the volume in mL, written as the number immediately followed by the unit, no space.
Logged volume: 125mL
